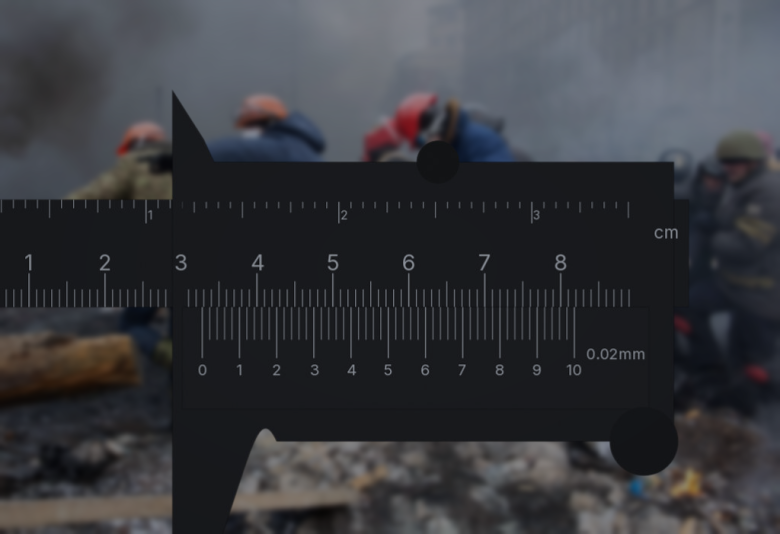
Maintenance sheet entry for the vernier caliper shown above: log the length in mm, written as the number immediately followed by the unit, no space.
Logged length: 32.8mm
